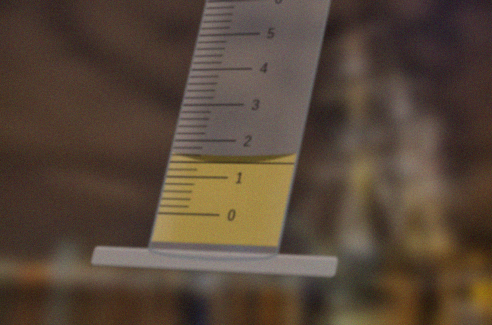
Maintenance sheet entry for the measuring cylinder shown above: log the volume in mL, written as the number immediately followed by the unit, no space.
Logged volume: 1.4mL
